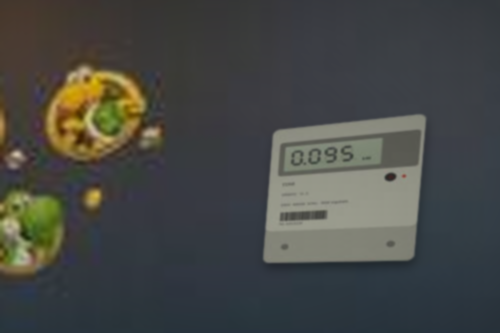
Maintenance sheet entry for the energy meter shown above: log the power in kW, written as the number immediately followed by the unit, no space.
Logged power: 0.095kW
